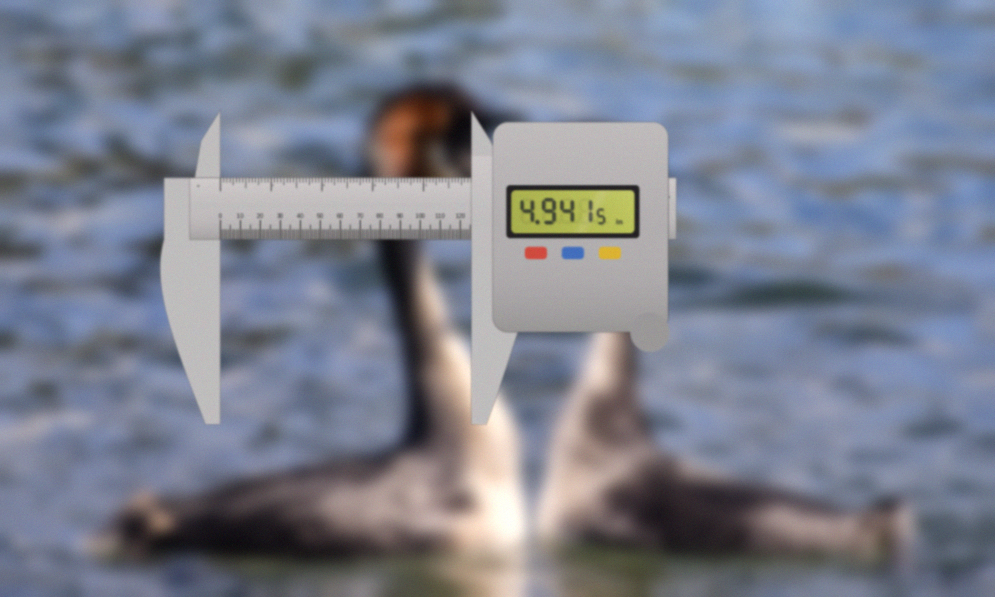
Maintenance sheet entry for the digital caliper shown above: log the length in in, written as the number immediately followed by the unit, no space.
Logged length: 4.9415in
